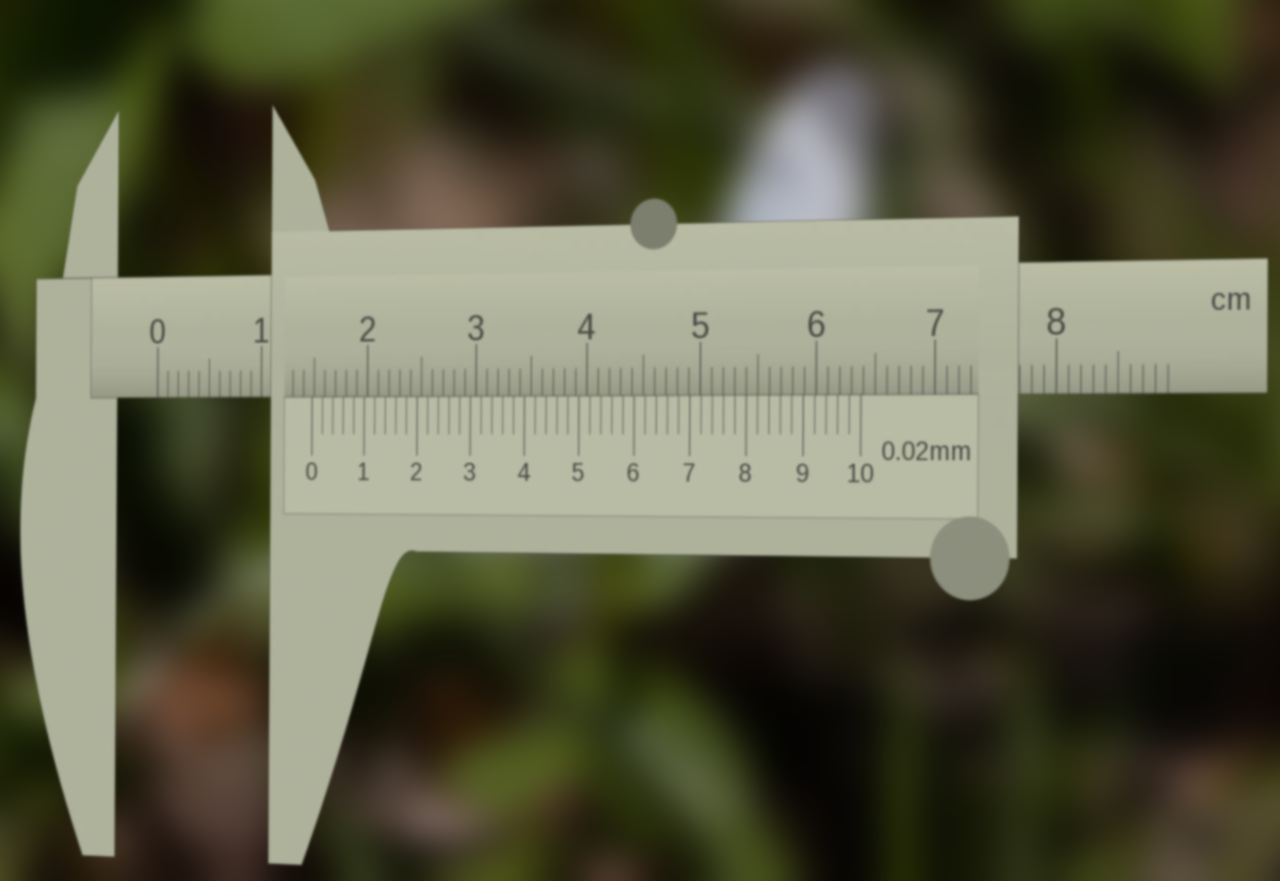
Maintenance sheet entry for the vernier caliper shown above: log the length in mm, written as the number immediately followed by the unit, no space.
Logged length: 14.8mm
